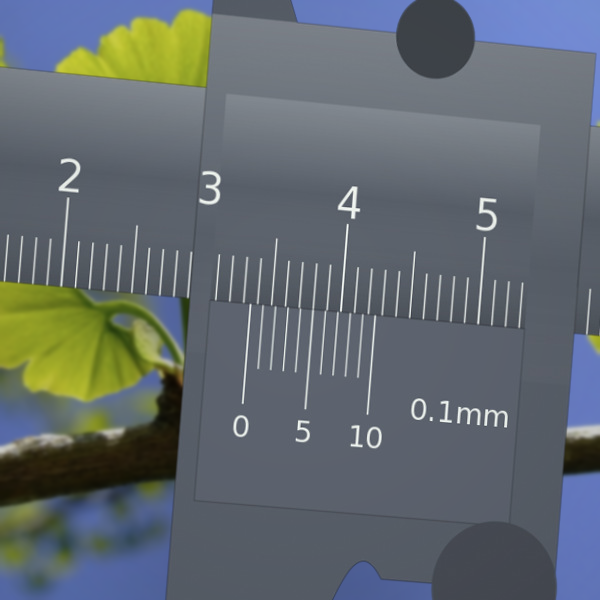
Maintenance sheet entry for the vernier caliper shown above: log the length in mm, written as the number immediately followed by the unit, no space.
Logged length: 33.5mm
